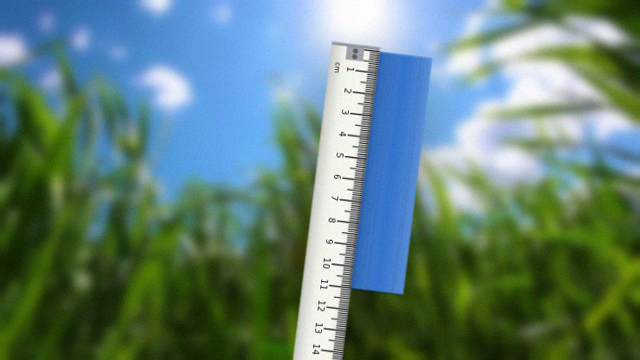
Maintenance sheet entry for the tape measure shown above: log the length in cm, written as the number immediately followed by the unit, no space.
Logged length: 11cm
